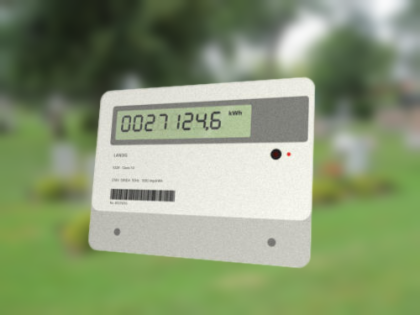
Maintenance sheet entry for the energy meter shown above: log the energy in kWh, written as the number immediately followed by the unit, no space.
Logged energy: 27124.6kWh
